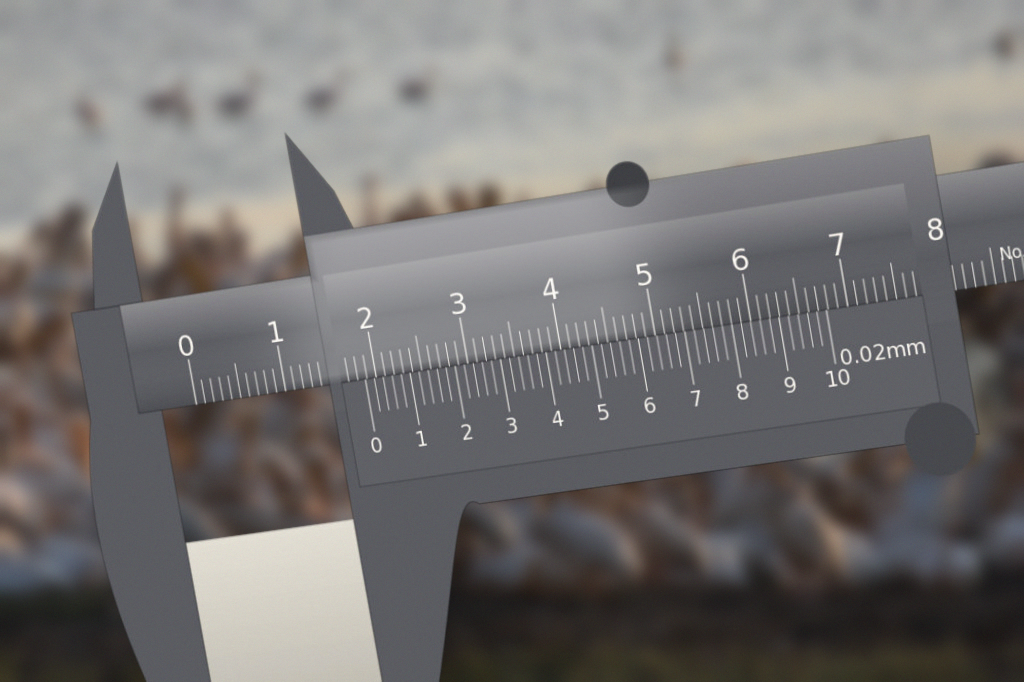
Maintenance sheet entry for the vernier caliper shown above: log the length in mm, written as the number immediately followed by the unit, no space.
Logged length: 18.8mm
